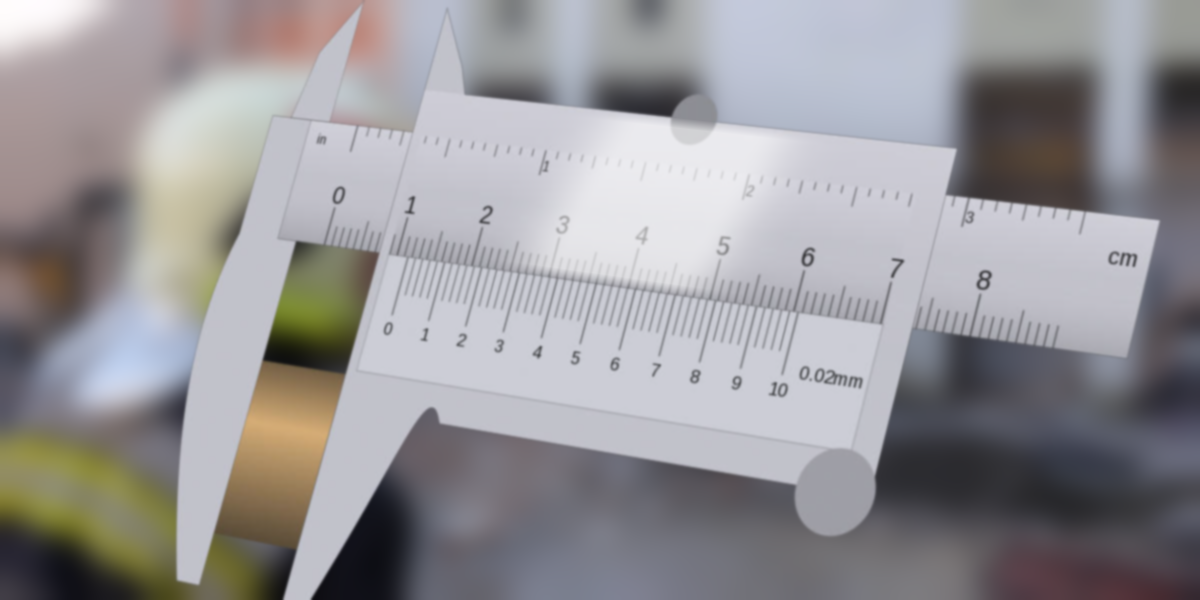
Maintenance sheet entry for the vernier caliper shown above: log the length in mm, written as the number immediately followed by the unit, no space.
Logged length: 11.5mm
